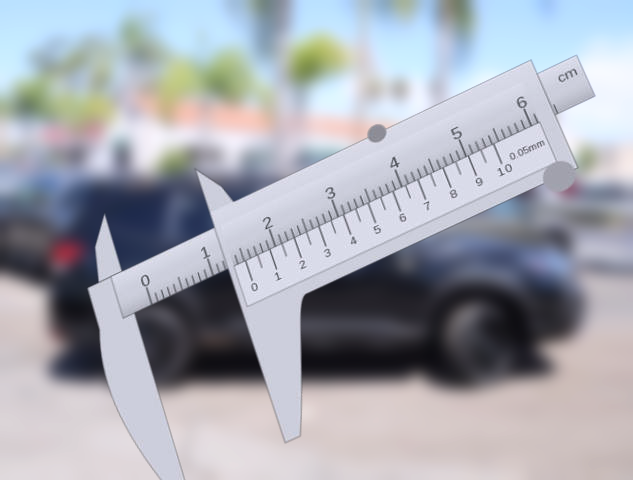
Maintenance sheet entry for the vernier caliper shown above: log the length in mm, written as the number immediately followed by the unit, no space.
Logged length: 15.2mm
